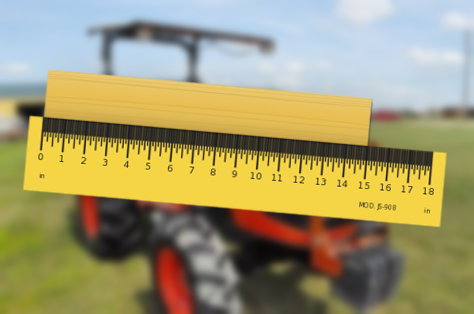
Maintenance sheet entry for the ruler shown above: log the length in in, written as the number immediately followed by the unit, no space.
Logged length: 15in
